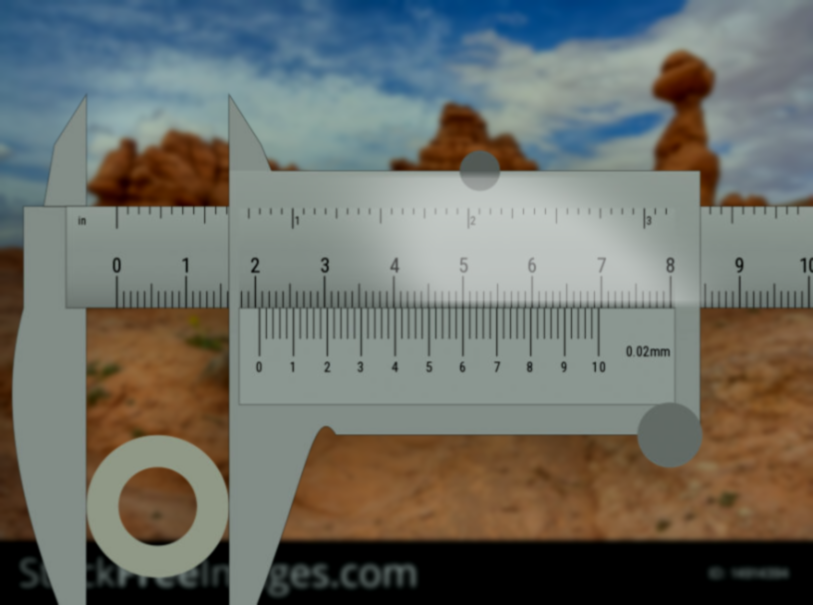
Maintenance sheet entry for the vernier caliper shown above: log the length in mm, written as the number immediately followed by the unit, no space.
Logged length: 20.6mm
